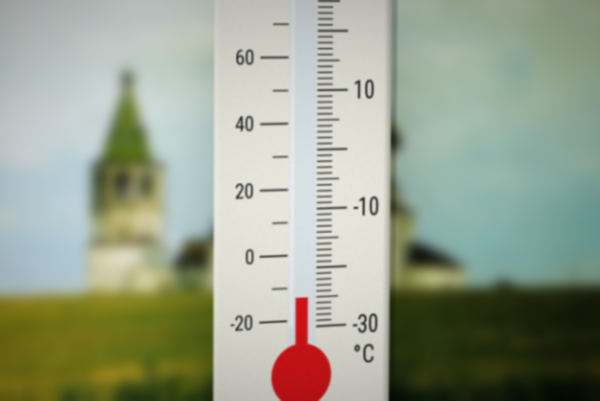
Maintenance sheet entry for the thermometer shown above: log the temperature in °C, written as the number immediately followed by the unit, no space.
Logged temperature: -25°C
